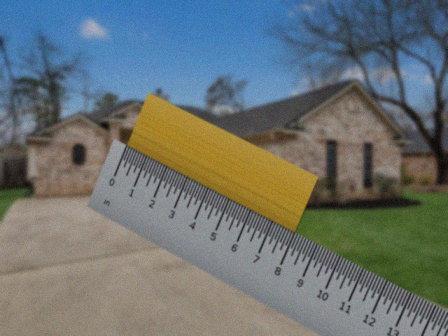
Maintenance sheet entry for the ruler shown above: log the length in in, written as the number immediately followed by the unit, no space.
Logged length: 8in
